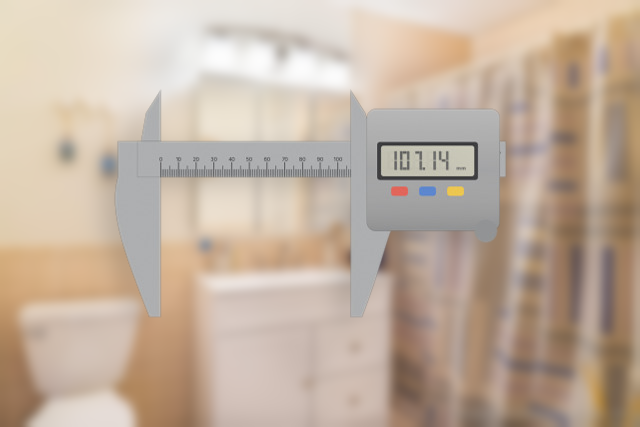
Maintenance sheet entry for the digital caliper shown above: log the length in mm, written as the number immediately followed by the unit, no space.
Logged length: 107.14mm
